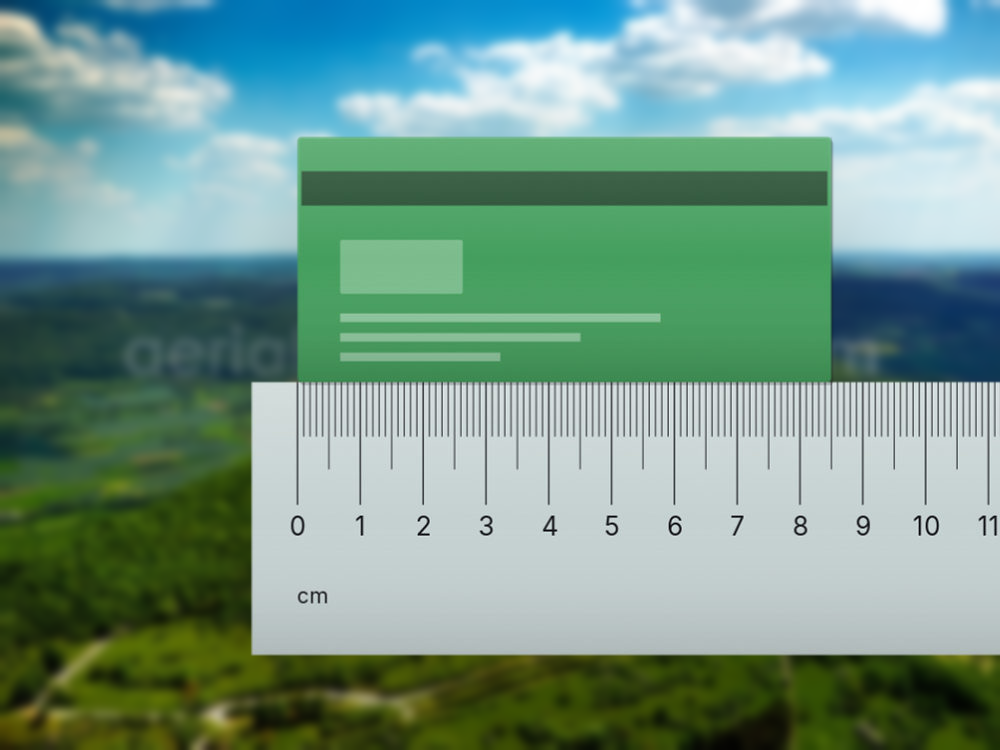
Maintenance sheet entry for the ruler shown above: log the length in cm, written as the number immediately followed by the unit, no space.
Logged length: 8.5cm
